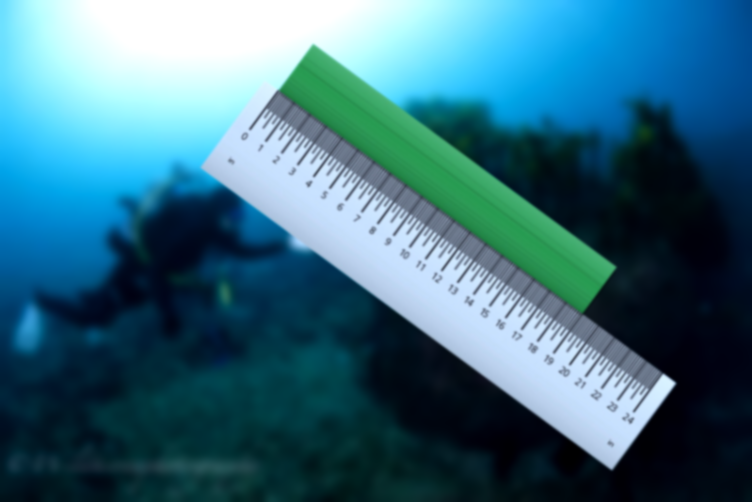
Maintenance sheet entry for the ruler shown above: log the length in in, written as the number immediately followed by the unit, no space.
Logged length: 19in
